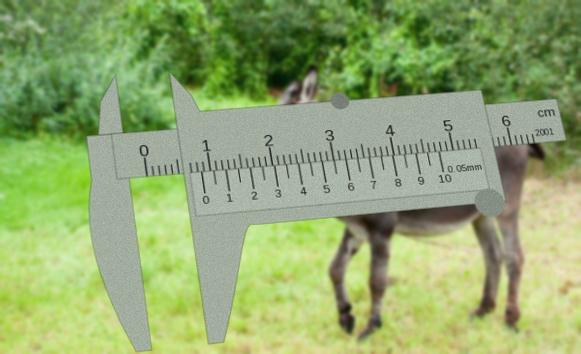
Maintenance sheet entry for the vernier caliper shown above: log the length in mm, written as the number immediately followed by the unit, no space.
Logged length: 8.6mm
